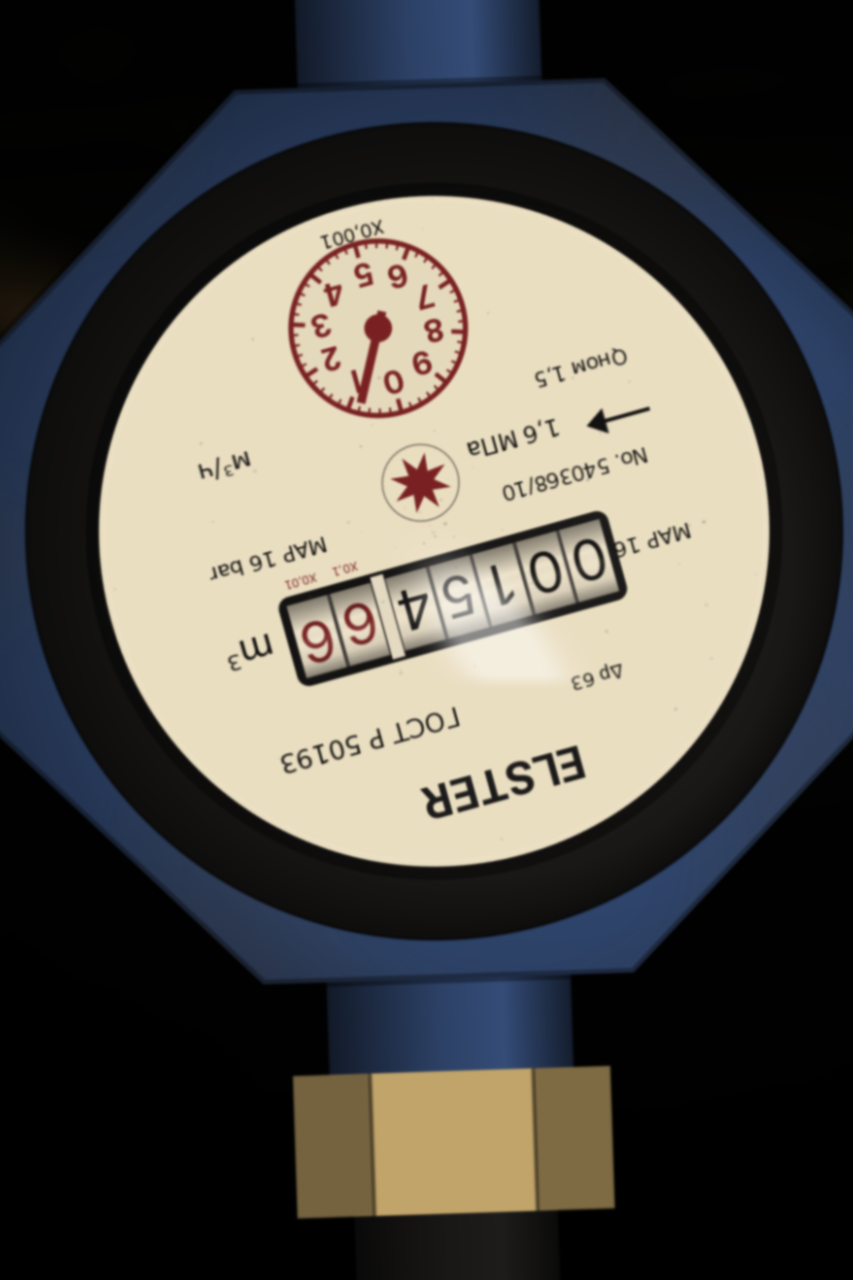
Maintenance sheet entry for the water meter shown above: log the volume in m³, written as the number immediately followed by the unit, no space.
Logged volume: 154.660m³
